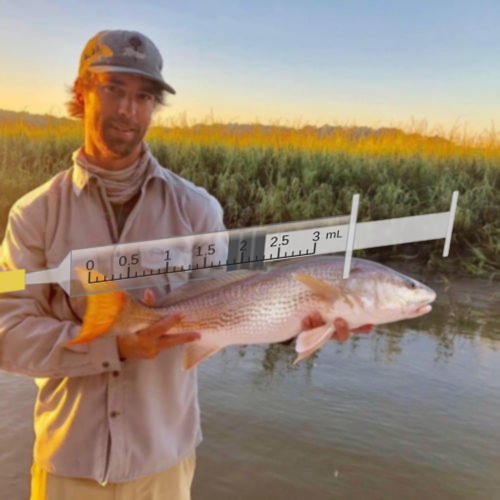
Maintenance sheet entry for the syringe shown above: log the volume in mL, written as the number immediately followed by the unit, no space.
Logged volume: 1.8mL
